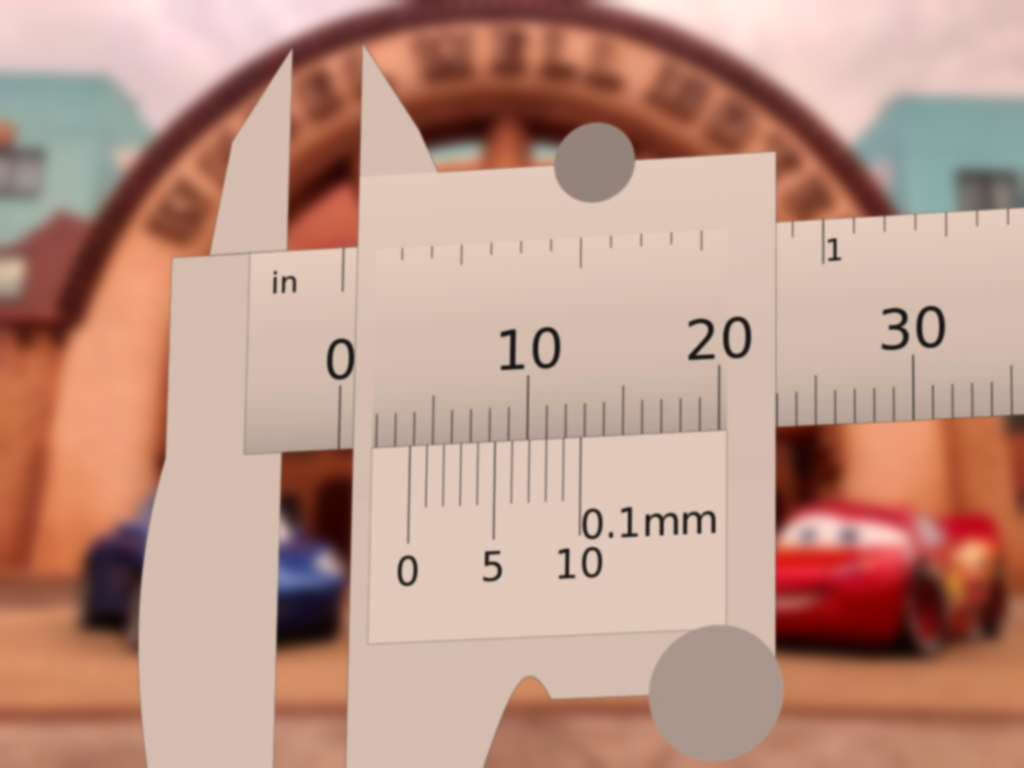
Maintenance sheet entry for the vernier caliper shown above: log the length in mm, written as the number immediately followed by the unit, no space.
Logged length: 3.8mm
